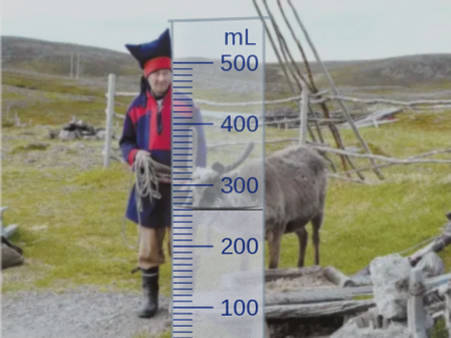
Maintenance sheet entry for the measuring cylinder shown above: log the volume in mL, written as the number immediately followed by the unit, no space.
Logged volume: 260mL
